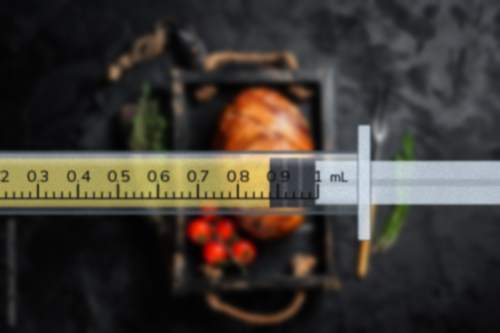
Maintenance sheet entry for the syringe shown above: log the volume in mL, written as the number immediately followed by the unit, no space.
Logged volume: 0.88mL
